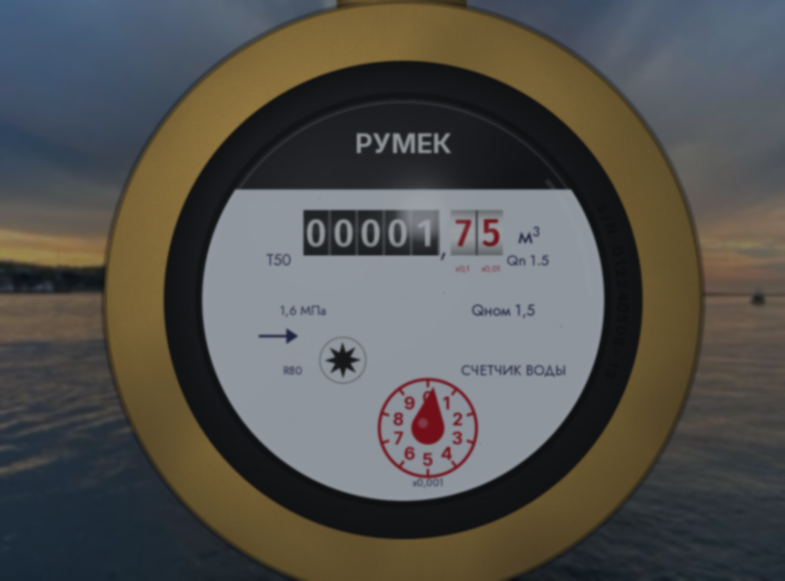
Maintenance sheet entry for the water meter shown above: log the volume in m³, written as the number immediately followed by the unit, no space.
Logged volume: 1.750m³
